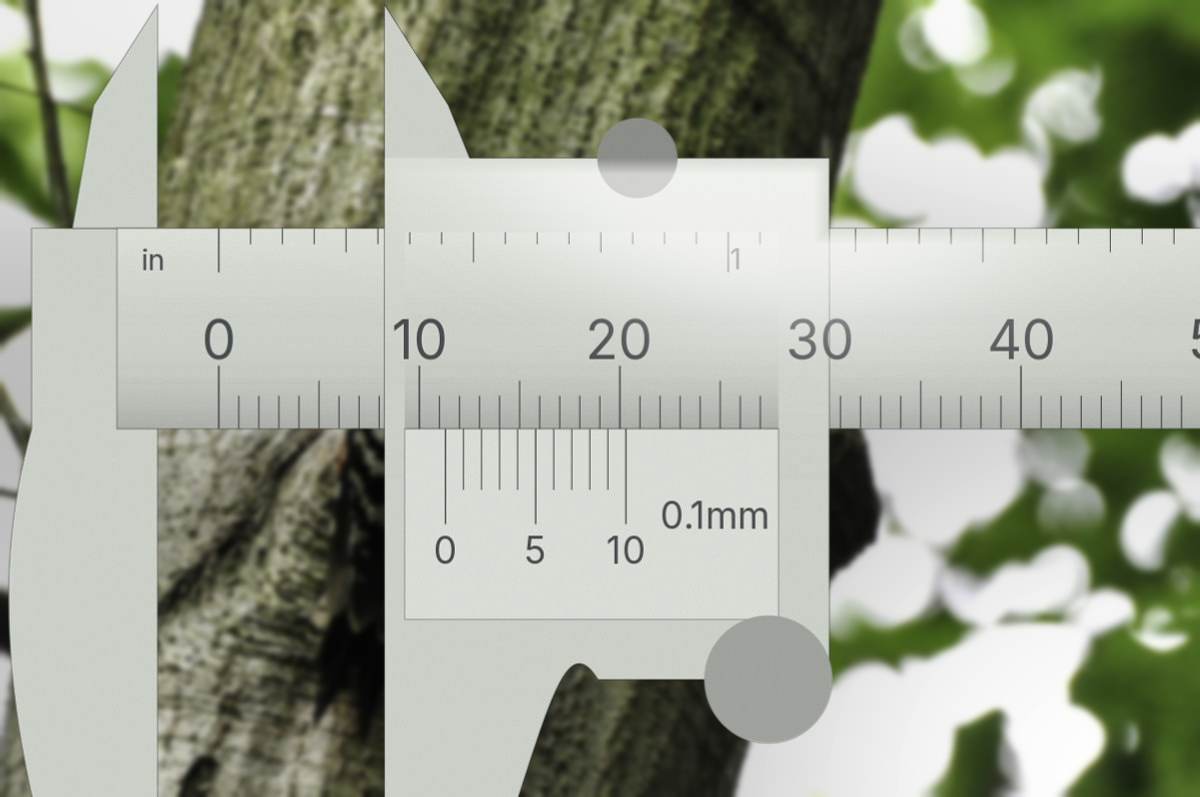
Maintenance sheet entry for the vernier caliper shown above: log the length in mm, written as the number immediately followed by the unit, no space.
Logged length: 11.3mm
